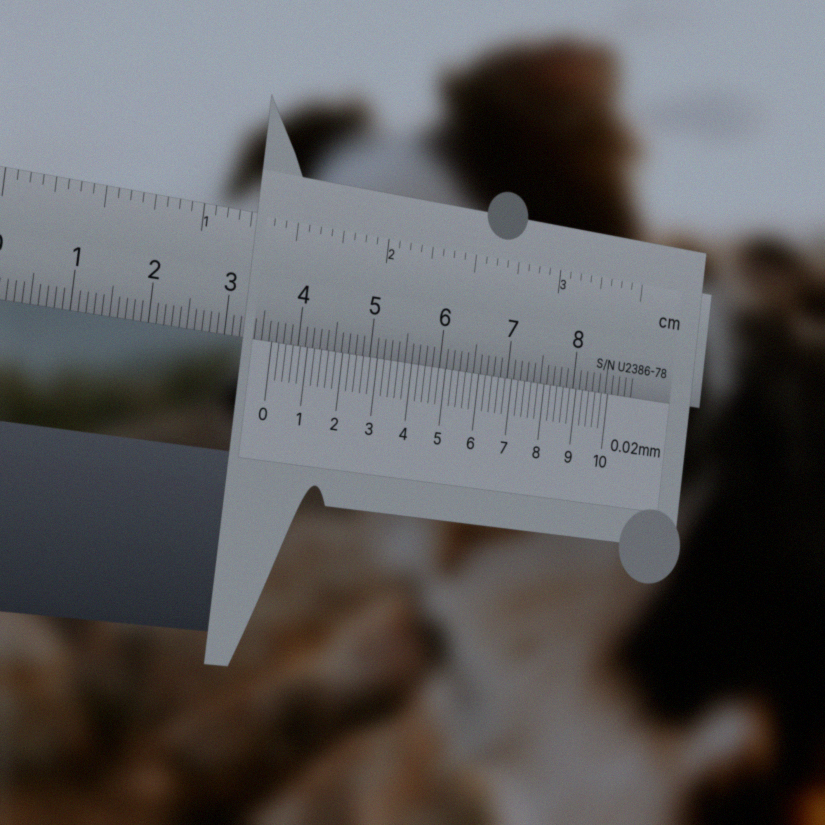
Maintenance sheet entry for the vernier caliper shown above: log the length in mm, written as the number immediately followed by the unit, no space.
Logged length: 36.4mm
